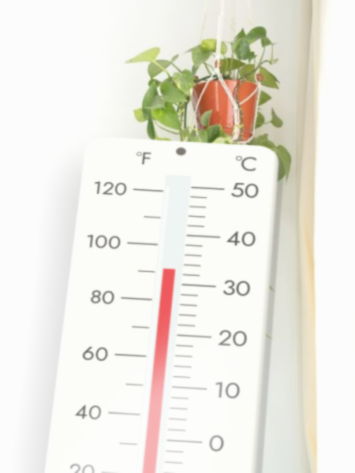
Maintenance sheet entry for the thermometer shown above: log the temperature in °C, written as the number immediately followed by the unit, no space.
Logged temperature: 33°C
